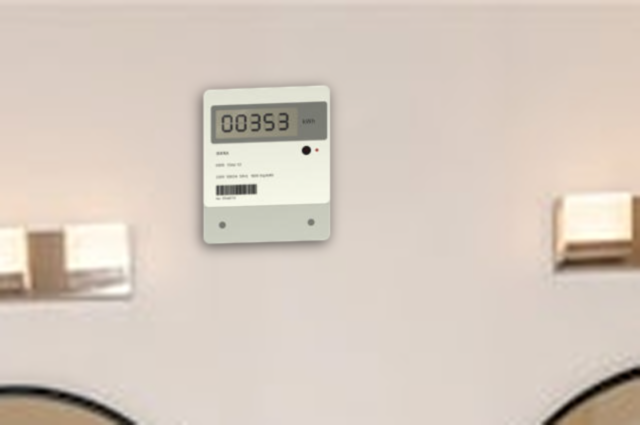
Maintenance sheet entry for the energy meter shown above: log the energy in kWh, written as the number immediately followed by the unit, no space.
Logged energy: 353kWh
